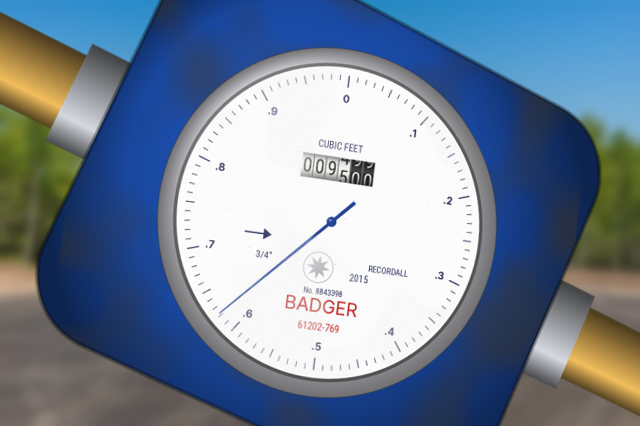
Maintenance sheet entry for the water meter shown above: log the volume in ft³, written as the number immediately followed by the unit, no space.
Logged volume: 9499.62ft³
